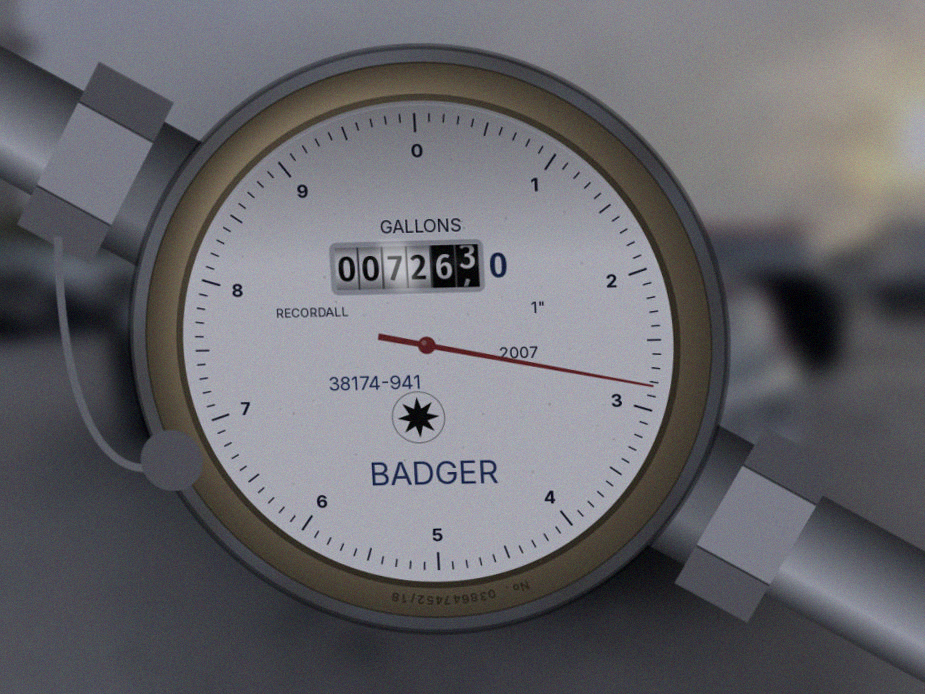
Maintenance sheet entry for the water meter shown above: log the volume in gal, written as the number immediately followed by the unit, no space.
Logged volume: 72632.8gal
